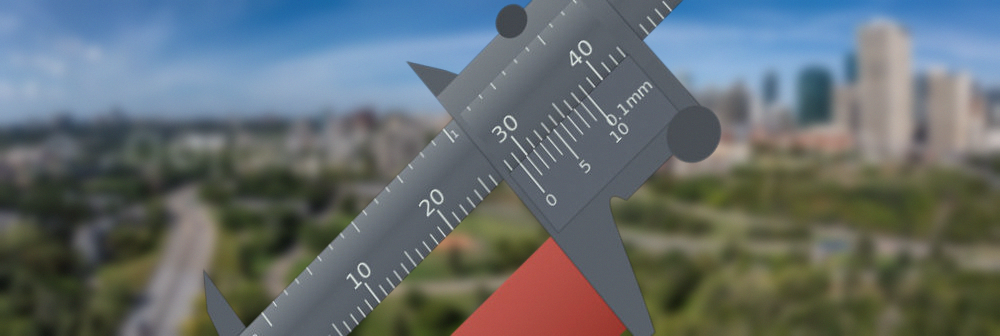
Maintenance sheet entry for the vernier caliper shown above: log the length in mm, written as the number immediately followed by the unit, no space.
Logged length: 29.0mm
